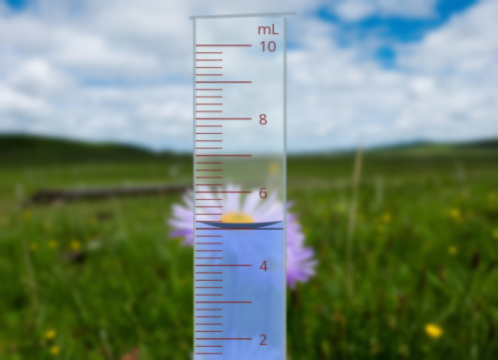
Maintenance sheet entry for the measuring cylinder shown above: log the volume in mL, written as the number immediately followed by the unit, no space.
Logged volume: 5mL
